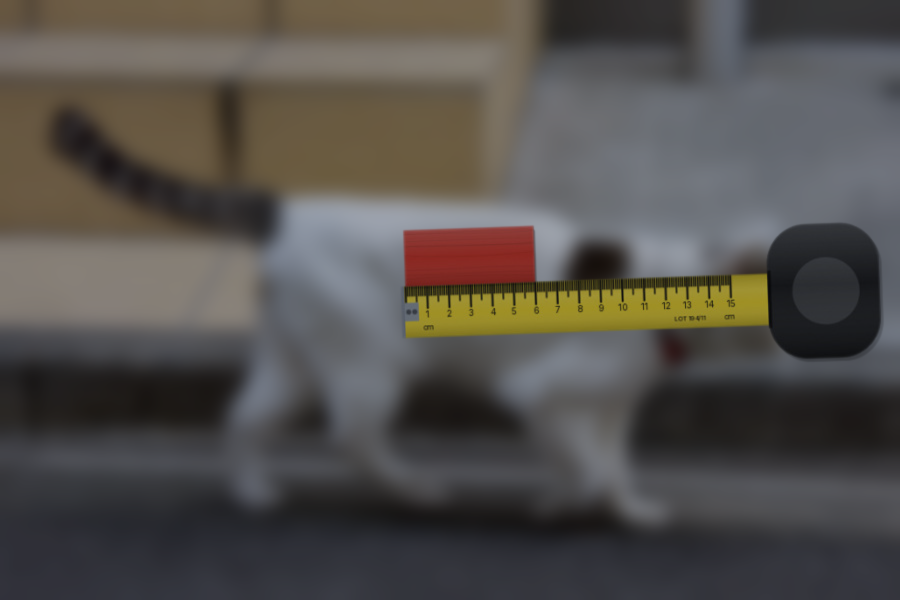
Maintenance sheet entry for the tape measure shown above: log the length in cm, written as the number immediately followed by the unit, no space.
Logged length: 6cm
